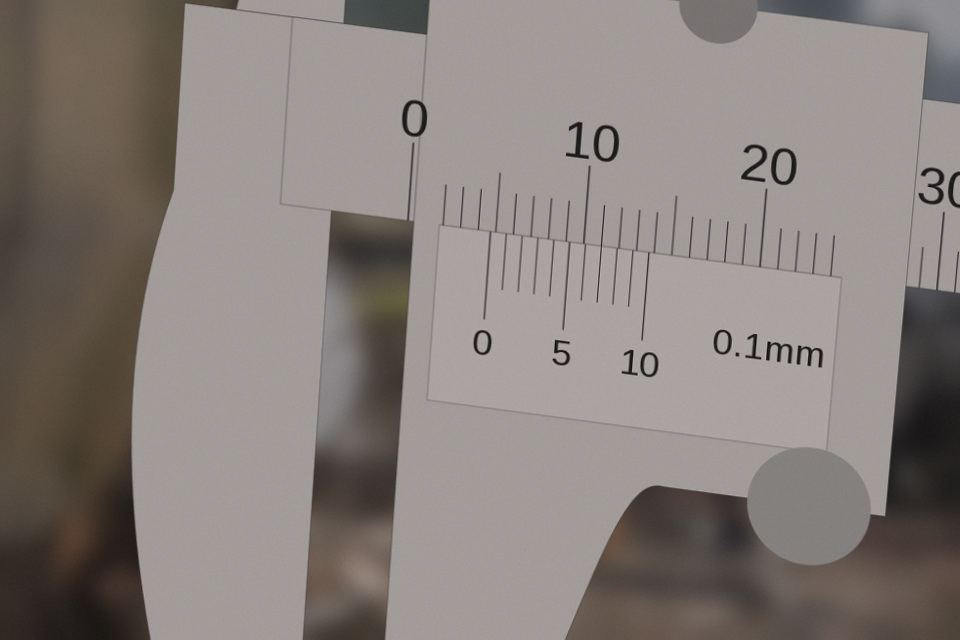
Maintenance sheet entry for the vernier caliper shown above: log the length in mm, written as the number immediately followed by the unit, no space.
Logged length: 4.7mm
